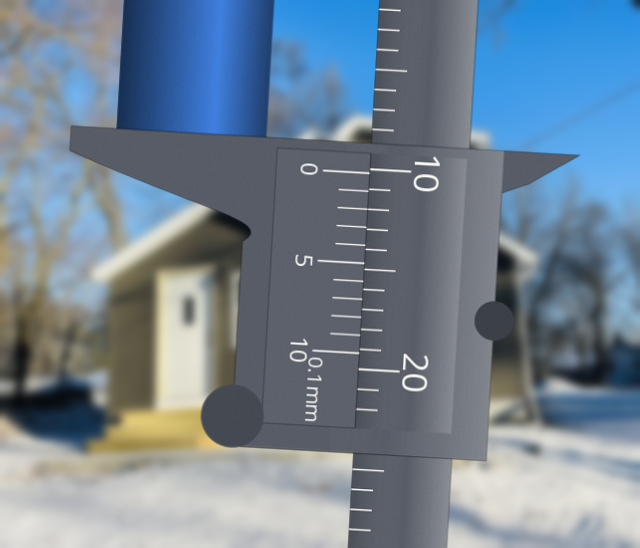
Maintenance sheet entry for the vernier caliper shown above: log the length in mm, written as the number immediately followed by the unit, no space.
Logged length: 10.2mm
